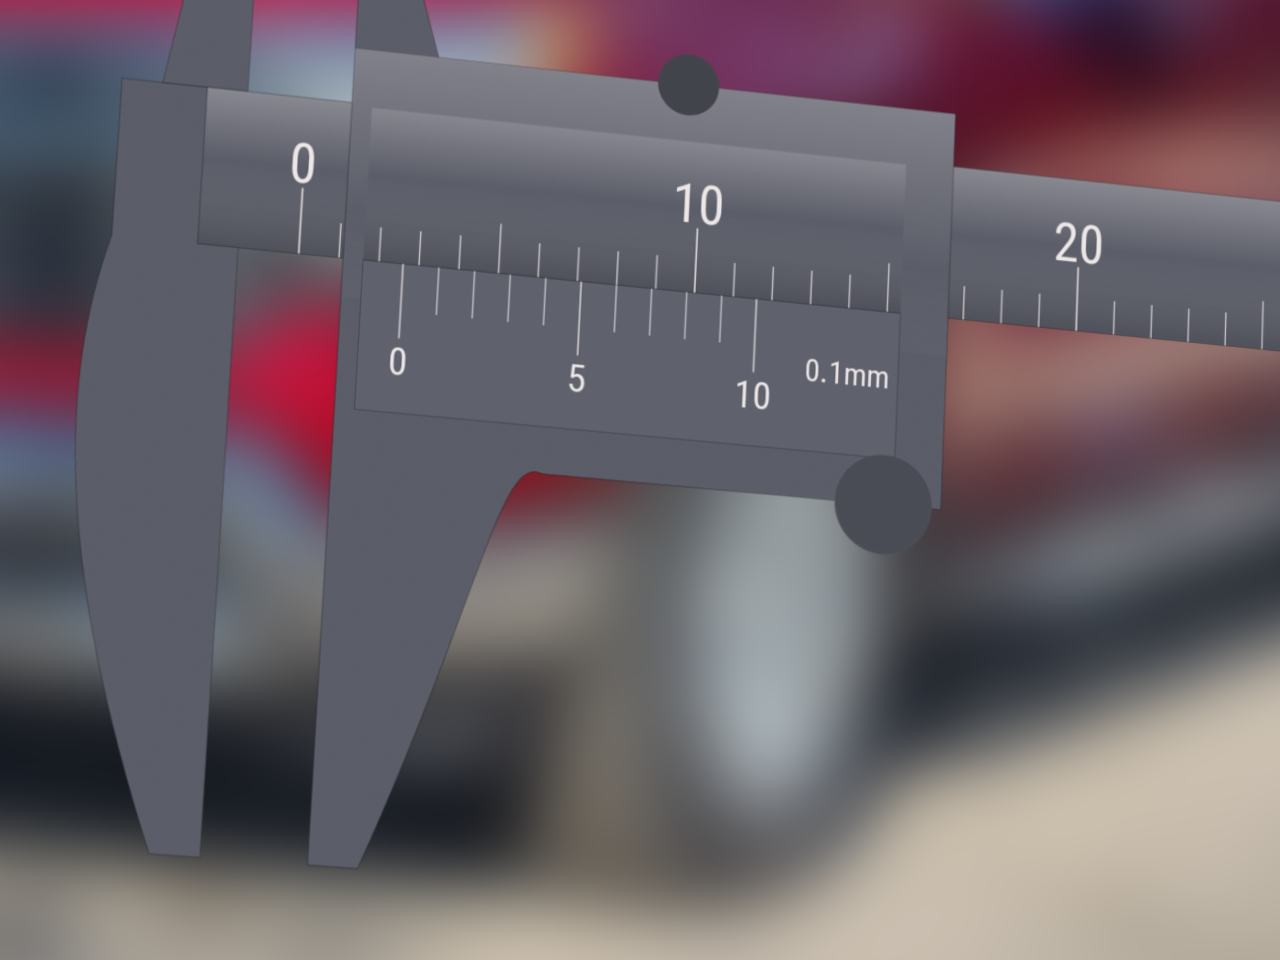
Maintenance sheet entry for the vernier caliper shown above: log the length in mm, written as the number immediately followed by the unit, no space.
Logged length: 2.6mm
